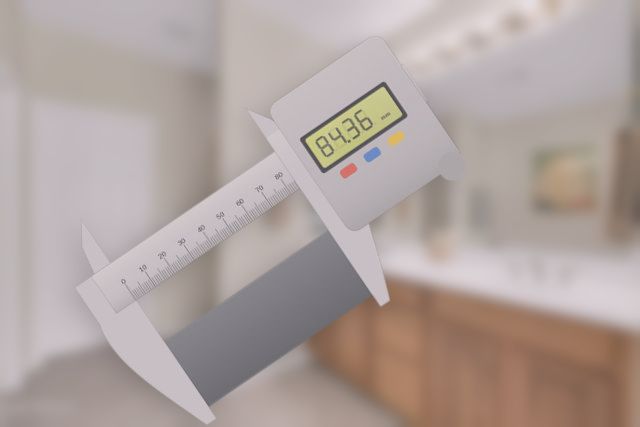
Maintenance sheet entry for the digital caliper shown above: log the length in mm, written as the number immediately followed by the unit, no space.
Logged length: 84.36mm
